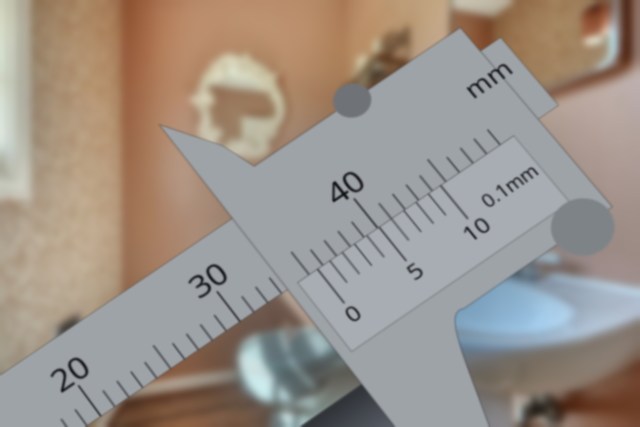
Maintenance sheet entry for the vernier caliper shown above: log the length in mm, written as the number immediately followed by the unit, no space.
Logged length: 35.6mm
